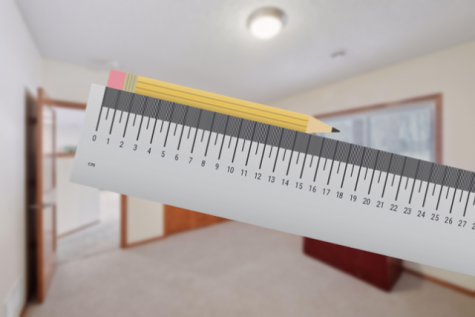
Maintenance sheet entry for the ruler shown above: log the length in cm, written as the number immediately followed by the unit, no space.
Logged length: 17cm
